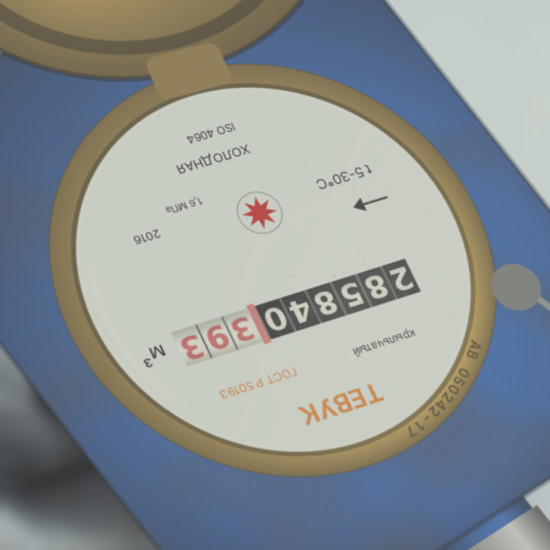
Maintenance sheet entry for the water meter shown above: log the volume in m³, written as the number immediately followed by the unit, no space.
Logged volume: 285840.393m³
